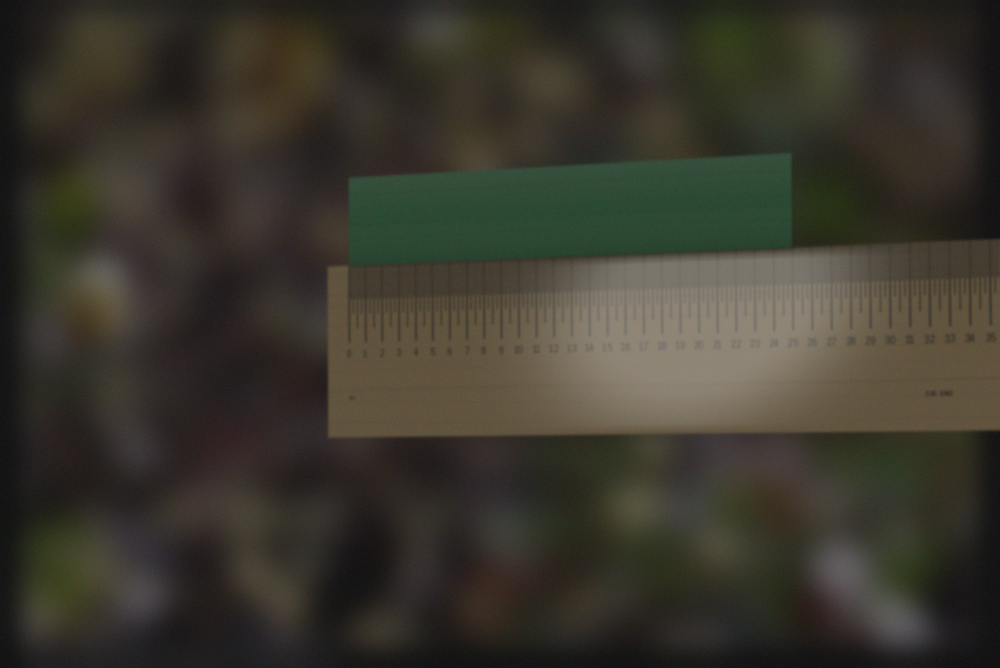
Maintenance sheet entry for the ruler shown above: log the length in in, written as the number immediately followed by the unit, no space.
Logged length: 25in
